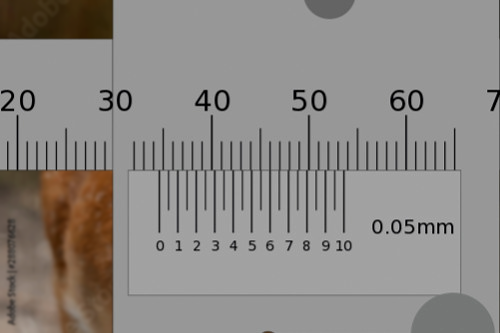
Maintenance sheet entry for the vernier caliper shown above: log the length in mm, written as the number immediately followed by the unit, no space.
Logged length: 34.6mm
